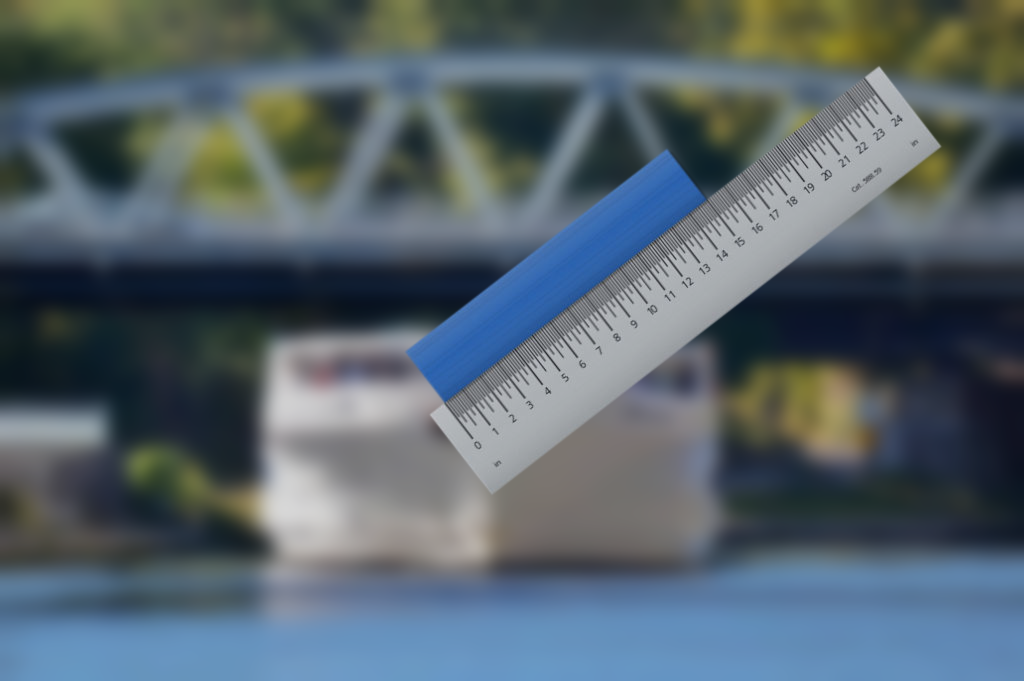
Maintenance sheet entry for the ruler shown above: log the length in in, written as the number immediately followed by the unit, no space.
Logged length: 15in
